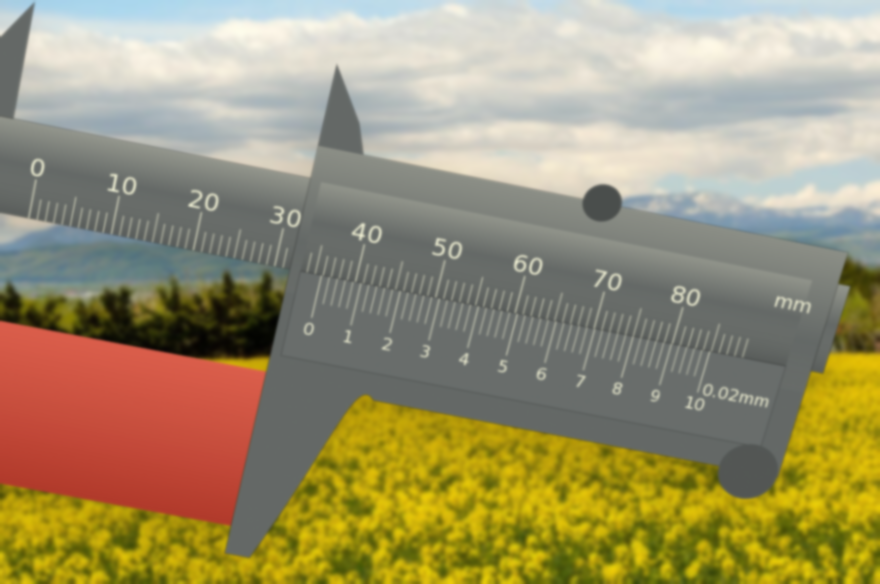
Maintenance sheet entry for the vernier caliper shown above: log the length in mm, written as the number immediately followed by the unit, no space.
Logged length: 35.8mm
